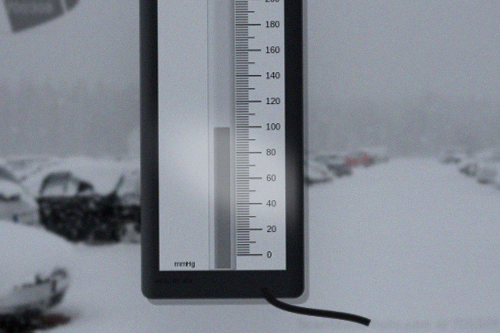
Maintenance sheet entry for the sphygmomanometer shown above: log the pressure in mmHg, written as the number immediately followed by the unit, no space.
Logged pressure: 100mmHg
